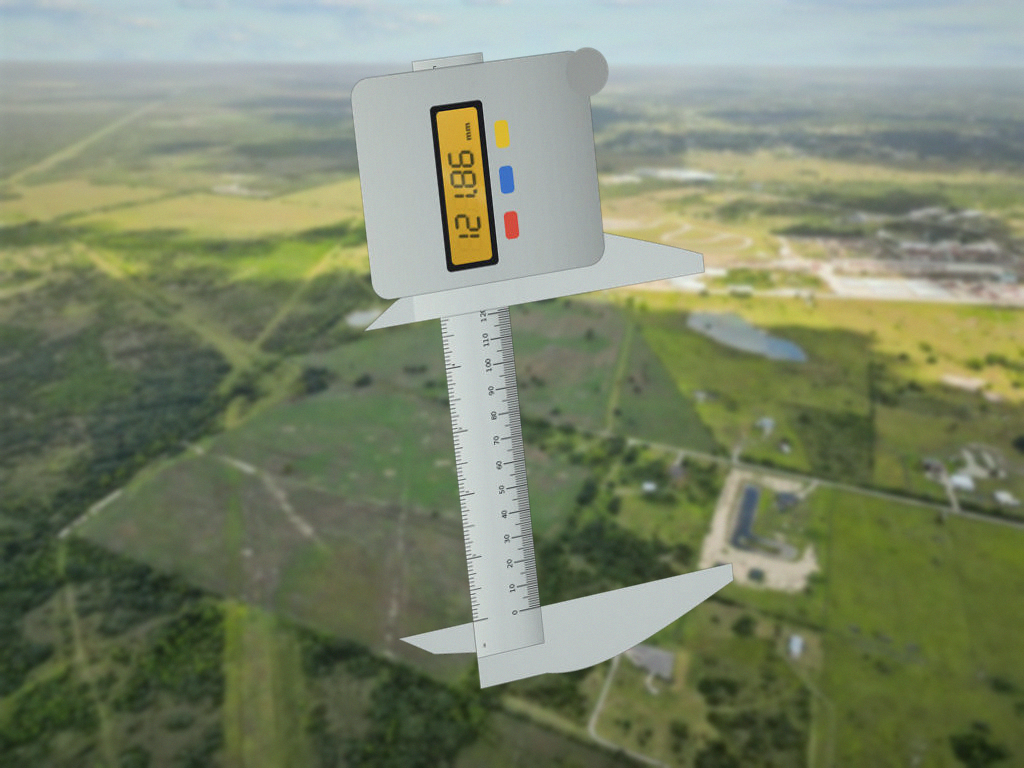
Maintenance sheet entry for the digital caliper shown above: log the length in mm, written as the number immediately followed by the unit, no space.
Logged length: 121.86mm
